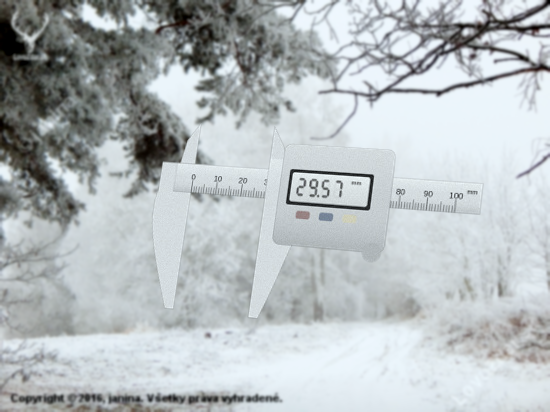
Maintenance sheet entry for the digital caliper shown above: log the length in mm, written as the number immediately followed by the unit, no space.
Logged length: 29.57mm
